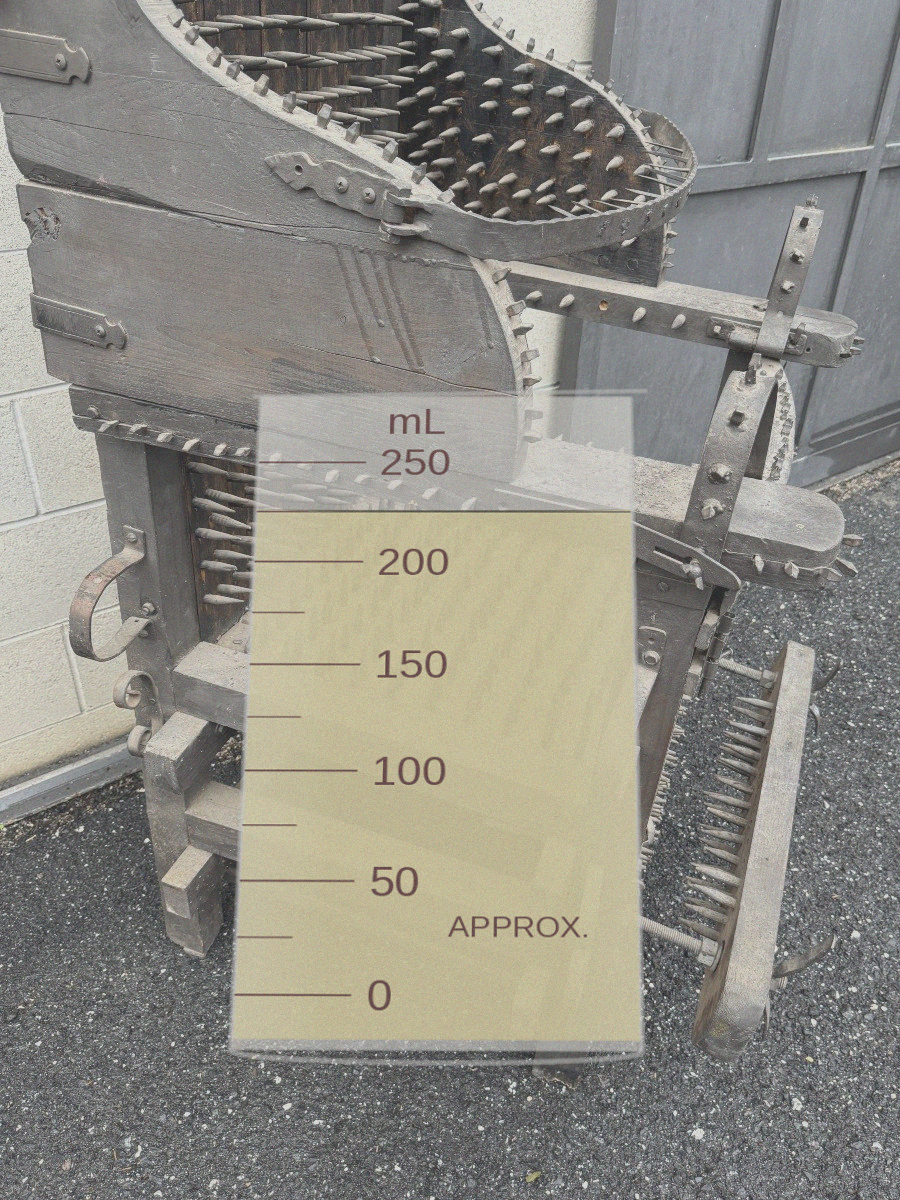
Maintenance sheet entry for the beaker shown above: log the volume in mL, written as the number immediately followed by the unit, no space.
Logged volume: 225mL
